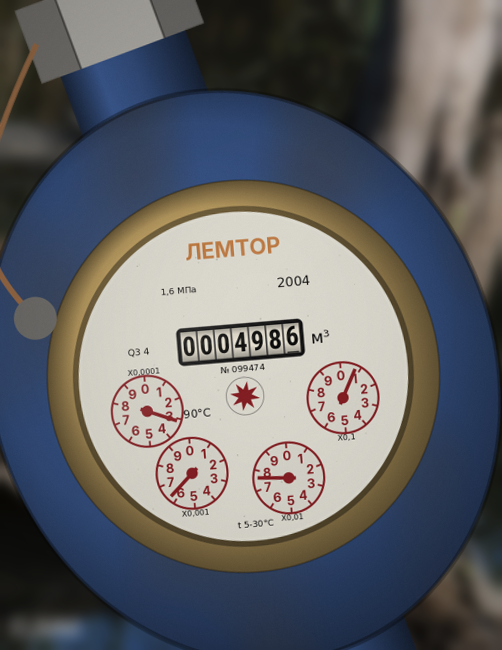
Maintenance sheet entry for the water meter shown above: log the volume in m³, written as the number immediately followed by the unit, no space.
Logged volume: 4986.0763m³
